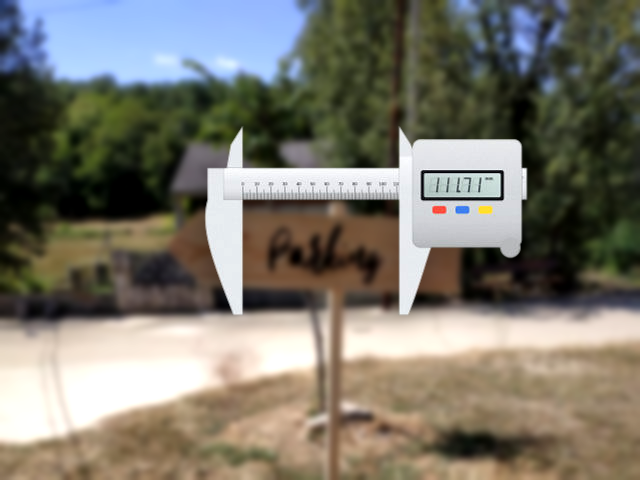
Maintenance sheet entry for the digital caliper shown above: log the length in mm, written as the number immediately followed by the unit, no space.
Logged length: 111.71mm
